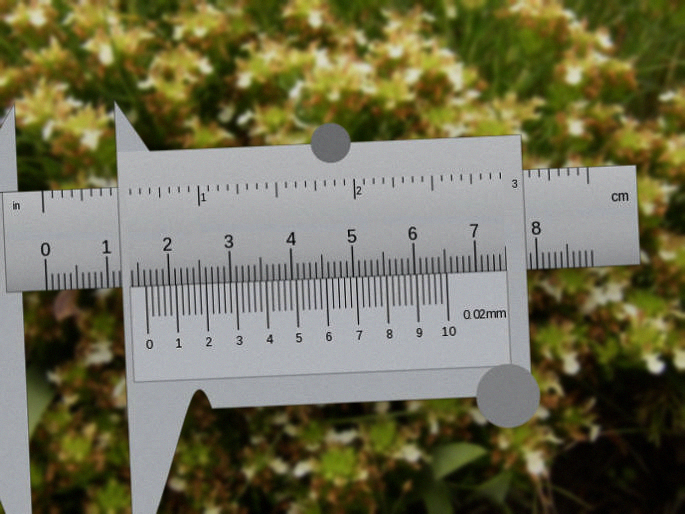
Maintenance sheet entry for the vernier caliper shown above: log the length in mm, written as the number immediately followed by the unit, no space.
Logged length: 16.2mm
